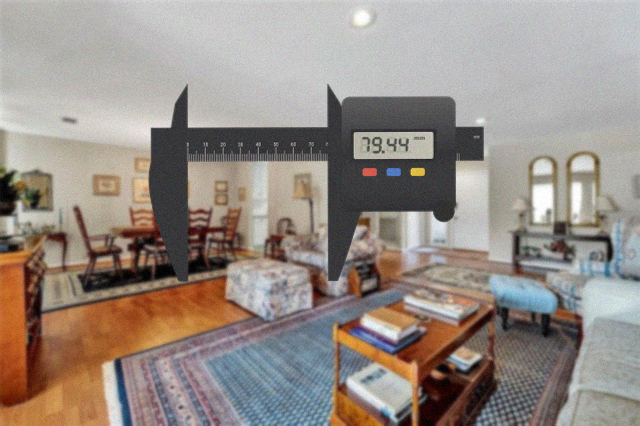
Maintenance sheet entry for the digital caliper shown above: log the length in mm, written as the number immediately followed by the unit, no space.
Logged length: 79.44mm
